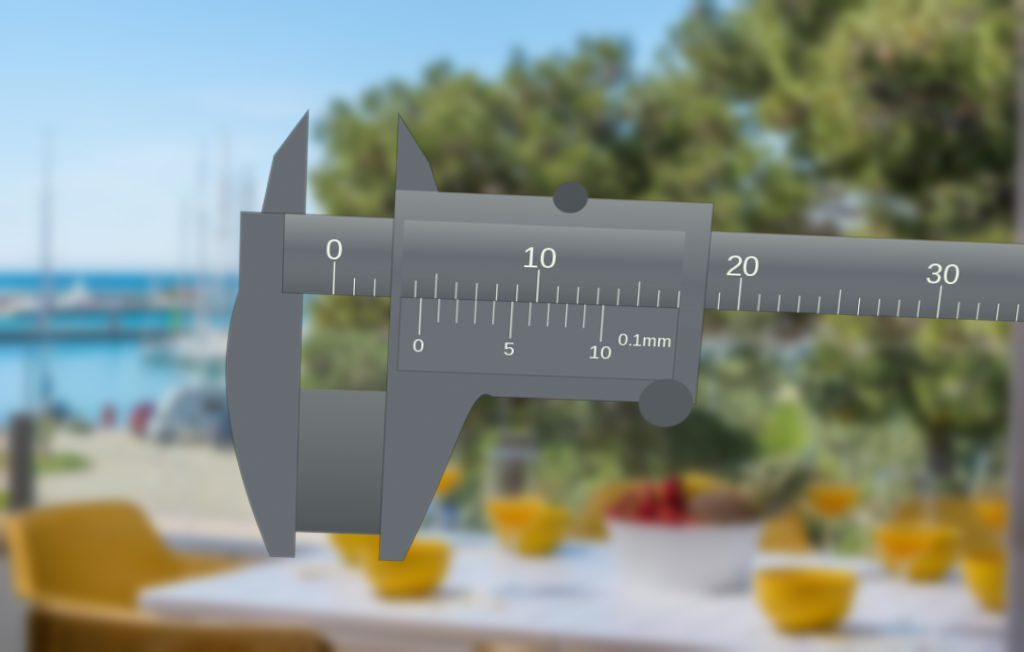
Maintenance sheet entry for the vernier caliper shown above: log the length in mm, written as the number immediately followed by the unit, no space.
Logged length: 4.3mm
